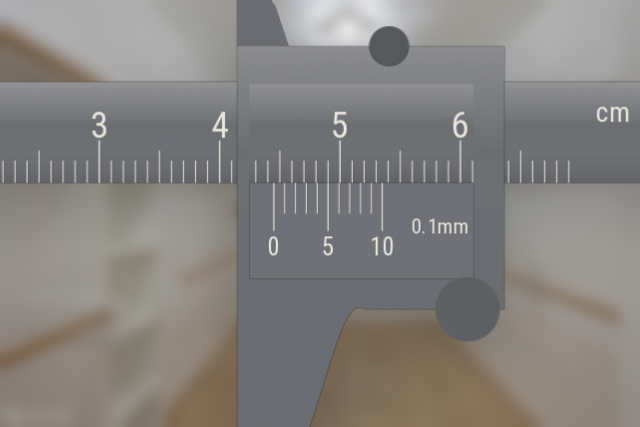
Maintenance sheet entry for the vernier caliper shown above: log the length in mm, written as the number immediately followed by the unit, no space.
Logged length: 44.5mm
